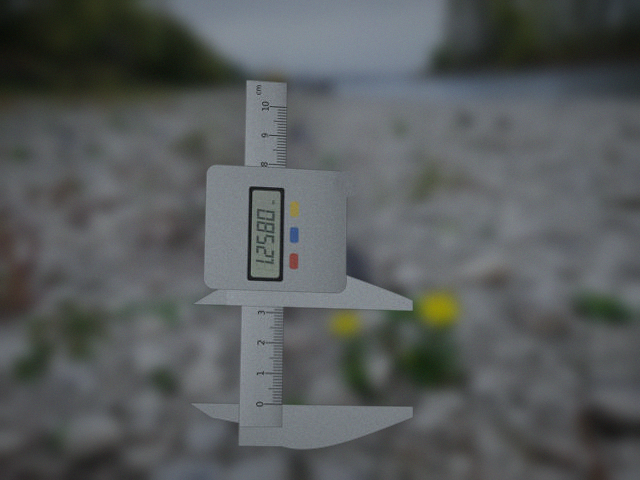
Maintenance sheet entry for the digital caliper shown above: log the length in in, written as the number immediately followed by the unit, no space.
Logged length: 1.2580in
